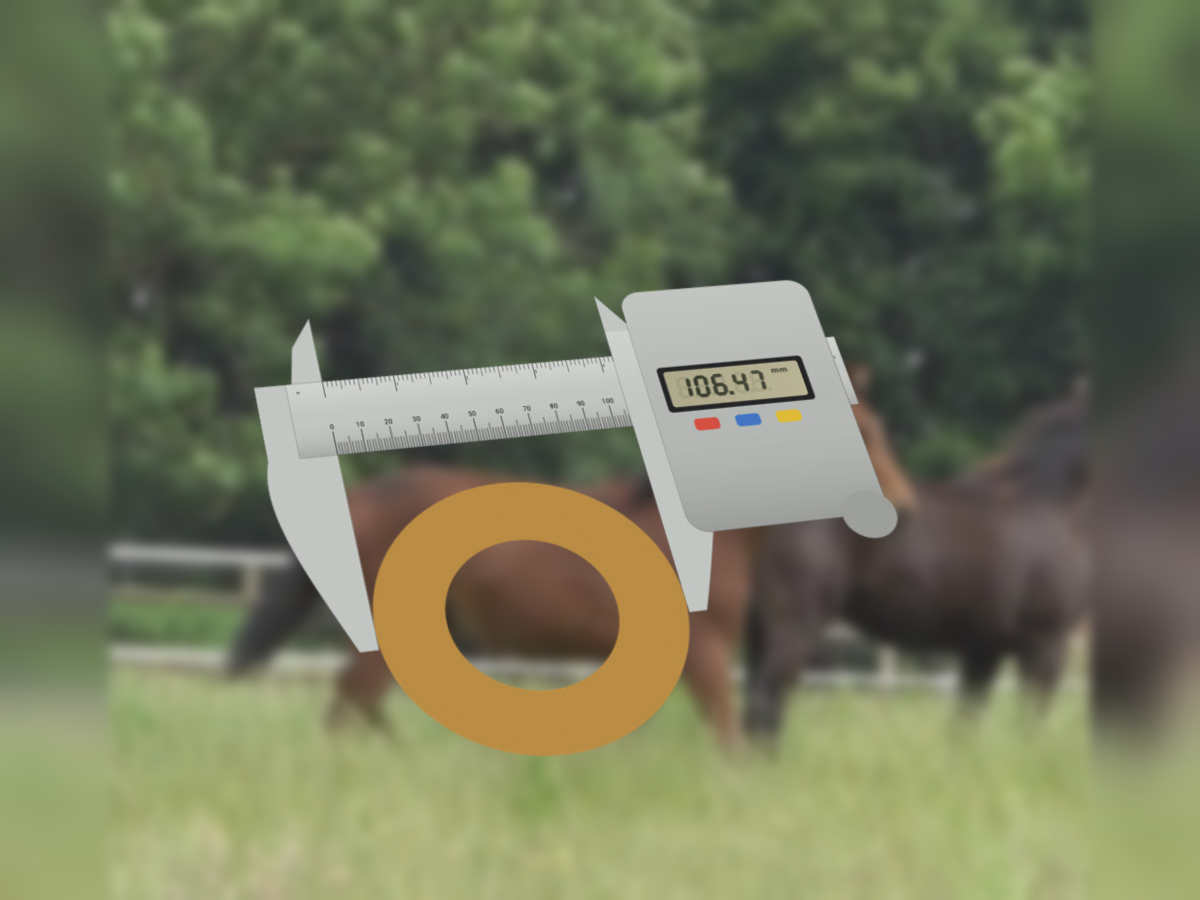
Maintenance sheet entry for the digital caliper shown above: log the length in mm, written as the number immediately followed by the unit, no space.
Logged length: 106.47mm
